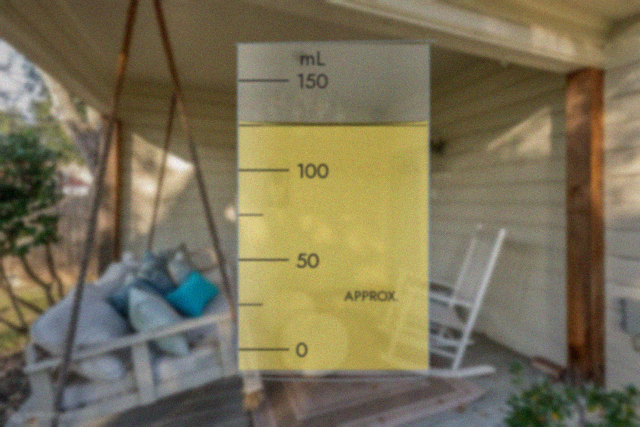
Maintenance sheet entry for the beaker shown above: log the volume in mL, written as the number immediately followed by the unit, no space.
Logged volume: 125mL
